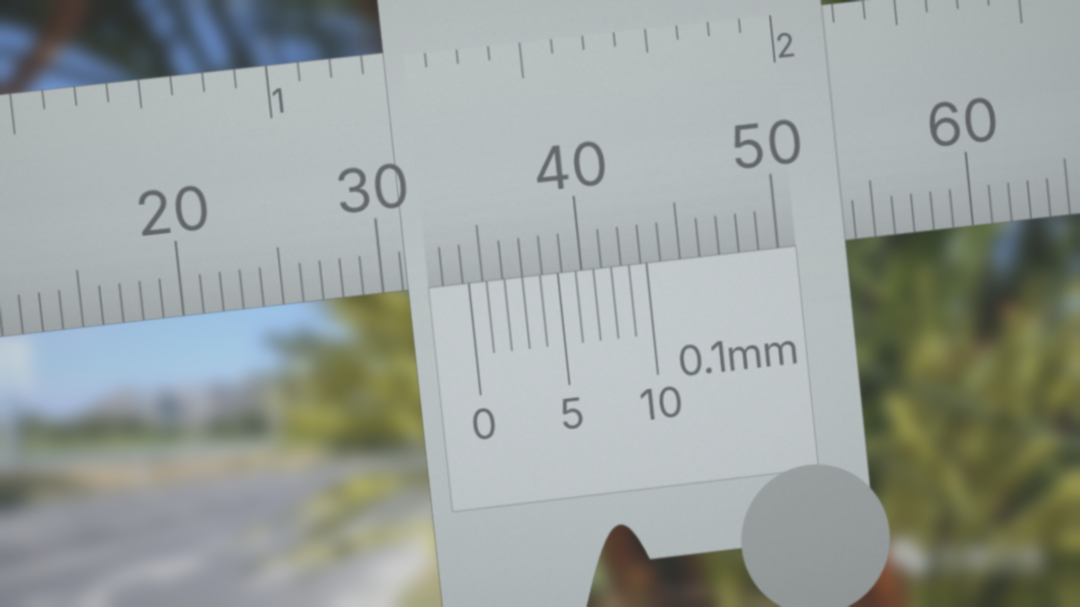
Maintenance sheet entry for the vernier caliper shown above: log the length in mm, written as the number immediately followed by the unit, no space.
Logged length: 34.3mm
